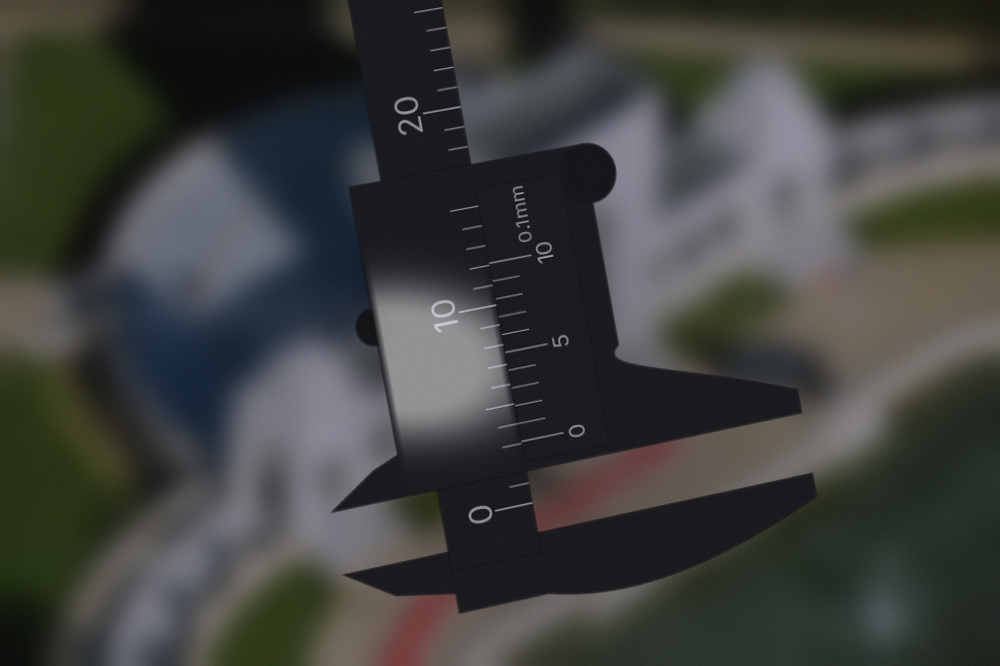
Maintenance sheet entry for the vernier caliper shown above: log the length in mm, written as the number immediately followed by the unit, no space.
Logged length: 3.1mm
